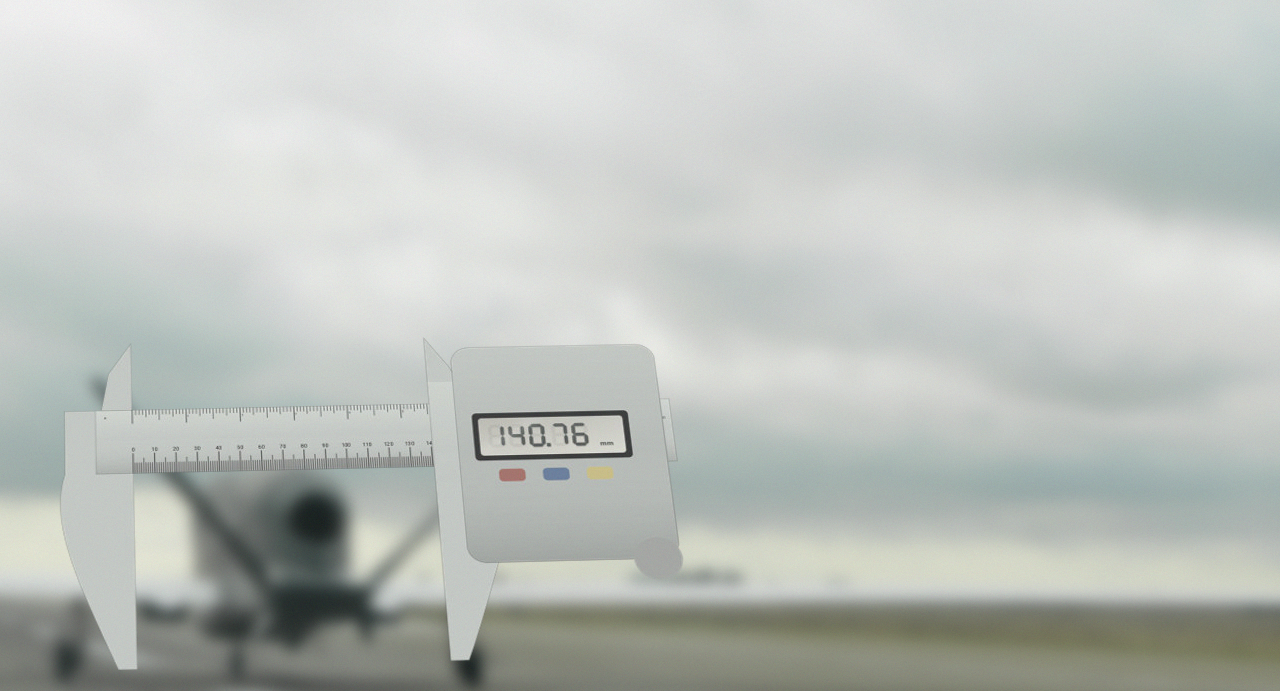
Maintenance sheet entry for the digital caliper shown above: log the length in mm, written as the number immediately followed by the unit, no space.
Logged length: 140.76mm
